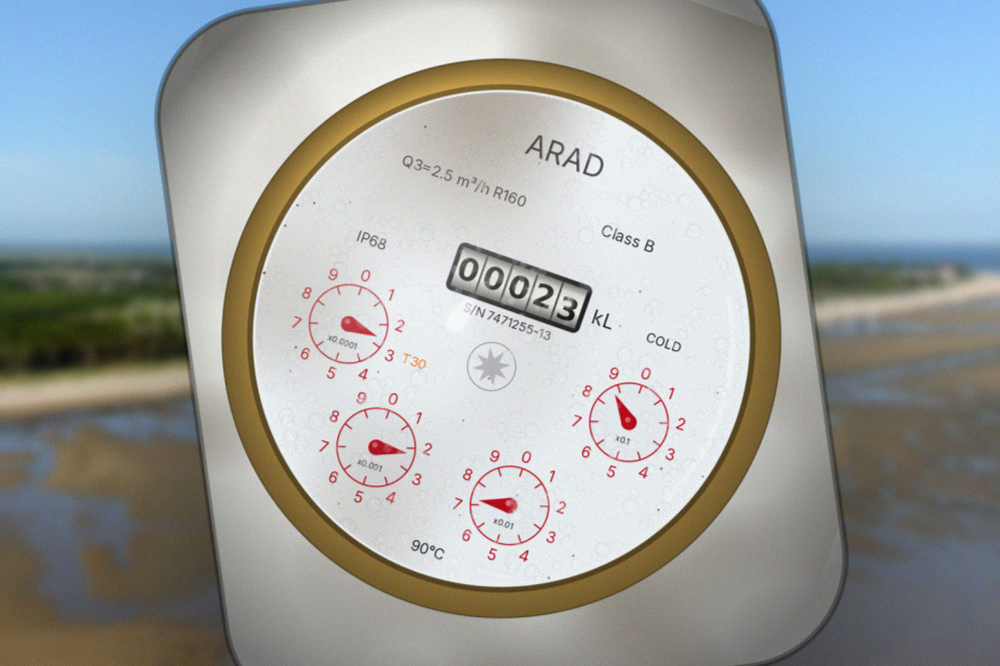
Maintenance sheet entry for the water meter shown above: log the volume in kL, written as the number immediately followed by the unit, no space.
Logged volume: 22.8722kL
